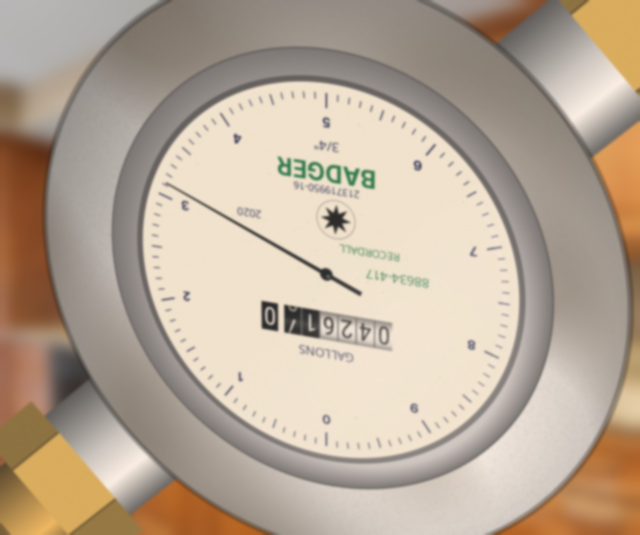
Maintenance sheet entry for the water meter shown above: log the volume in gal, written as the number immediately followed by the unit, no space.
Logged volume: 426173.1gal
